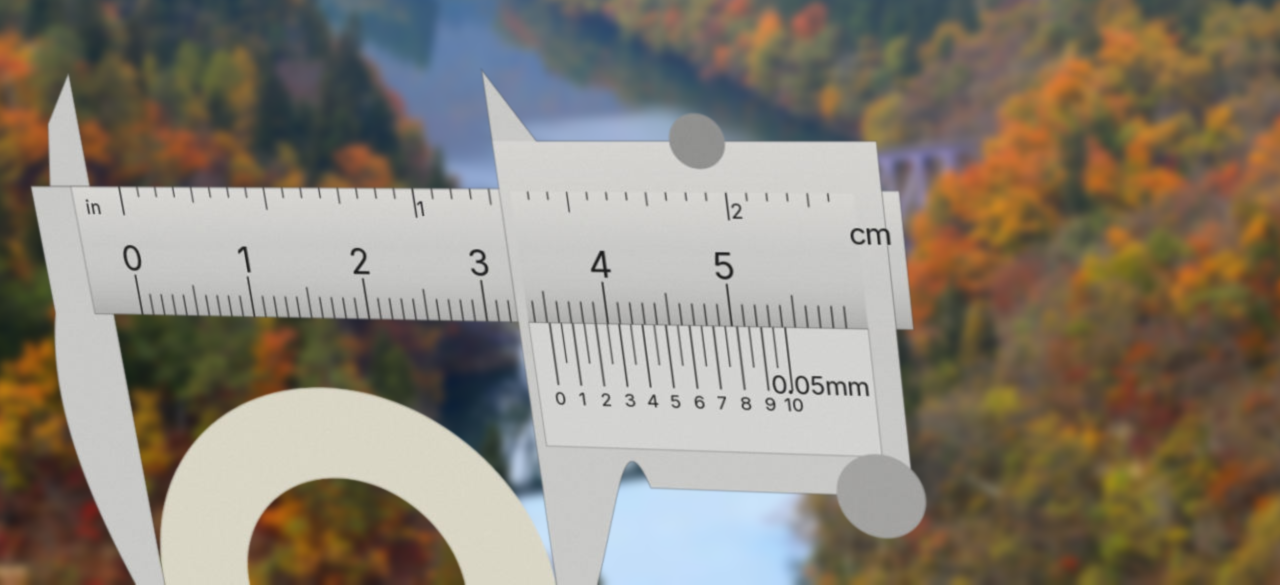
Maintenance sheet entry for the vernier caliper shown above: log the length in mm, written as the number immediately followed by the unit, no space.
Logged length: 35.2mm
